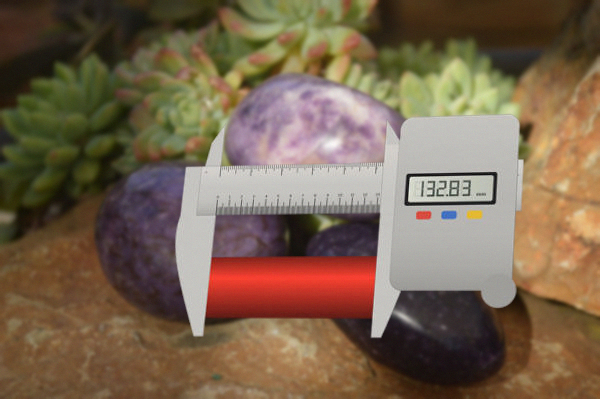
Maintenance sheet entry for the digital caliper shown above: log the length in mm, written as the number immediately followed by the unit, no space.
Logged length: 132.83mm
